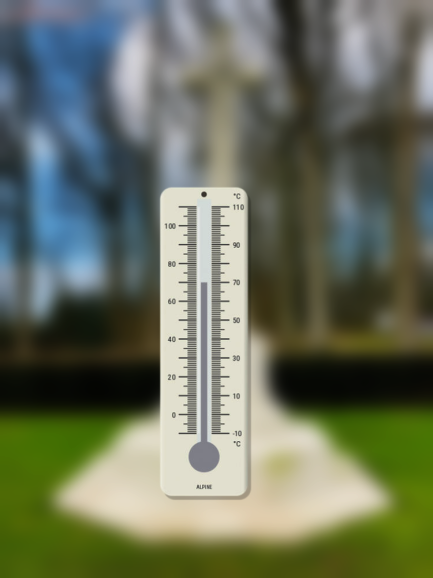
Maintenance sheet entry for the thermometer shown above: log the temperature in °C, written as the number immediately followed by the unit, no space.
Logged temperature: 70°C
